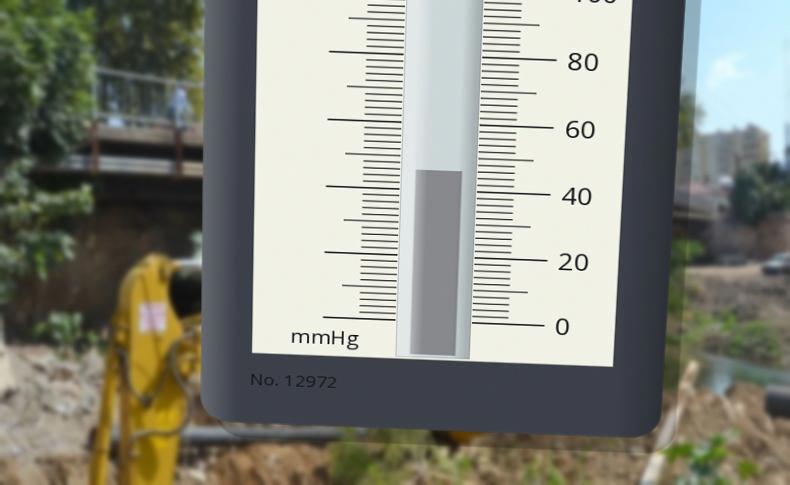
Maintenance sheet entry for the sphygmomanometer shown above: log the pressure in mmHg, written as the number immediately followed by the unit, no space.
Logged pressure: 46mmHg
